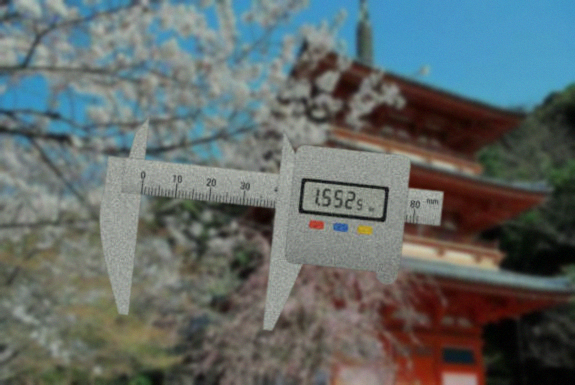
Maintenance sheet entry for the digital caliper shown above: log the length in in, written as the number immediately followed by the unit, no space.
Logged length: 1.5525in
